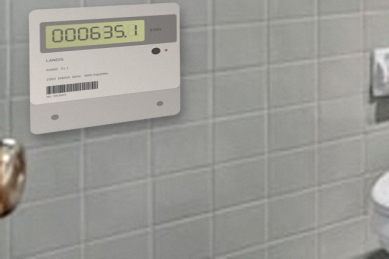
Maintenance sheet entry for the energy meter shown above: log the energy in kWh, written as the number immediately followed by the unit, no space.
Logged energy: 635.1kWh
